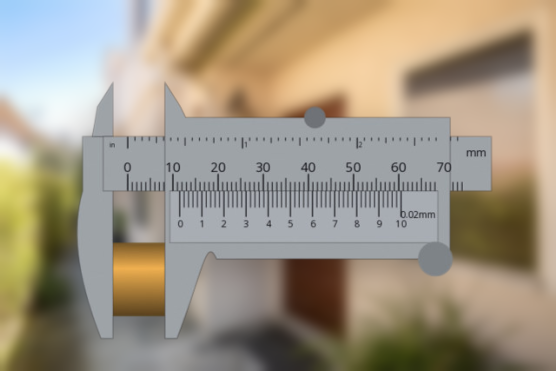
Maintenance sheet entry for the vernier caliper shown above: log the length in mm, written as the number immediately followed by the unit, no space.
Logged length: 11.5mm
